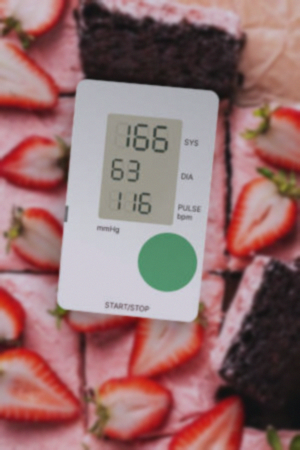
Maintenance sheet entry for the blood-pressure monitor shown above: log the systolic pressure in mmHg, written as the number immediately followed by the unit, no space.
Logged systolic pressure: 166mmHg
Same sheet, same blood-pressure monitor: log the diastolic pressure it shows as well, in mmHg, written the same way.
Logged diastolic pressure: 63mmHg
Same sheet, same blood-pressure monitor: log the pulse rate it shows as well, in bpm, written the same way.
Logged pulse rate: 116bpm
